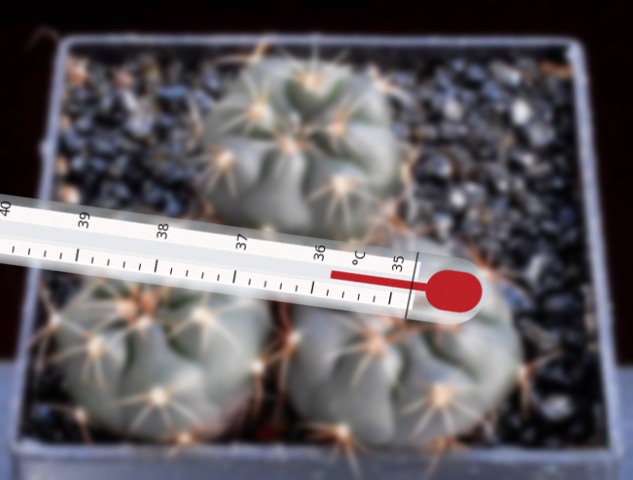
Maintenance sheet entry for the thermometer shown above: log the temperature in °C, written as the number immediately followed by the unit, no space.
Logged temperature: 35.8°C
